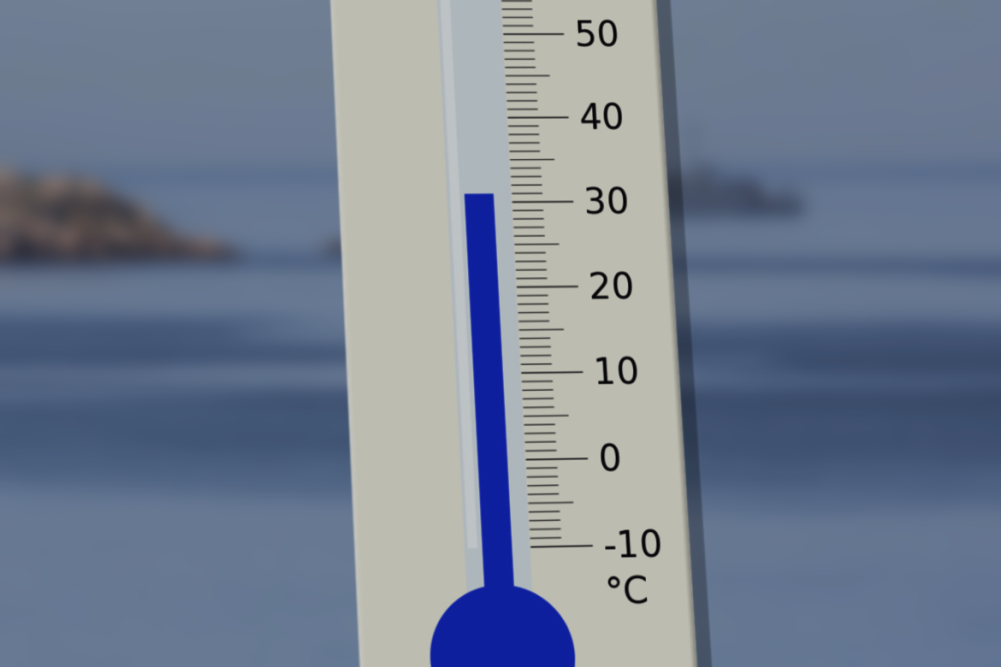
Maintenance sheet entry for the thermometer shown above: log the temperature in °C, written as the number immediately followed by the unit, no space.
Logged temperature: 31°C
